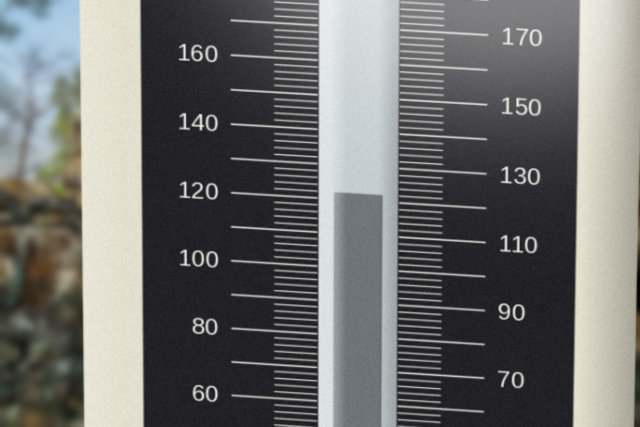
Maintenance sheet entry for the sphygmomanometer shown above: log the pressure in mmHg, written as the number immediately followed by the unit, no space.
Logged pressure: 122mmHg
